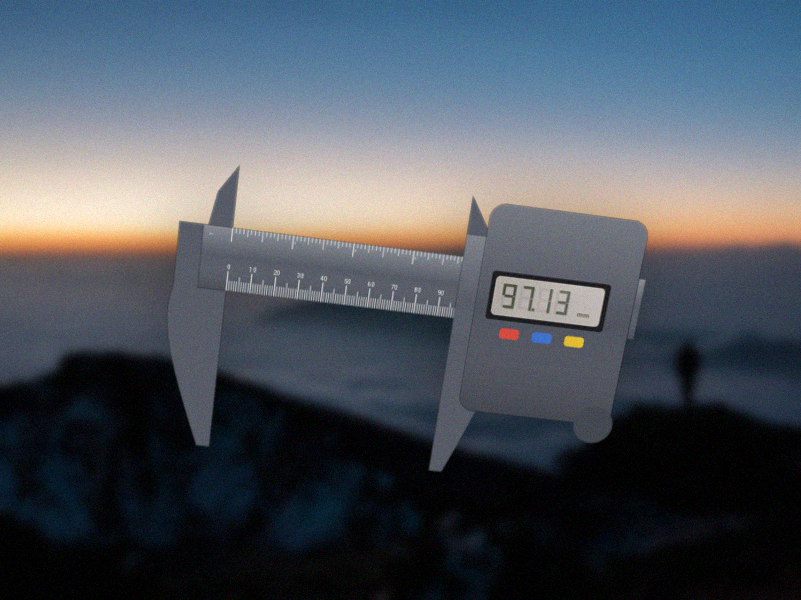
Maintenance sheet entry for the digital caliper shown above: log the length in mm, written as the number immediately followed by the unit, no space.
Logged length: 97.13mm
